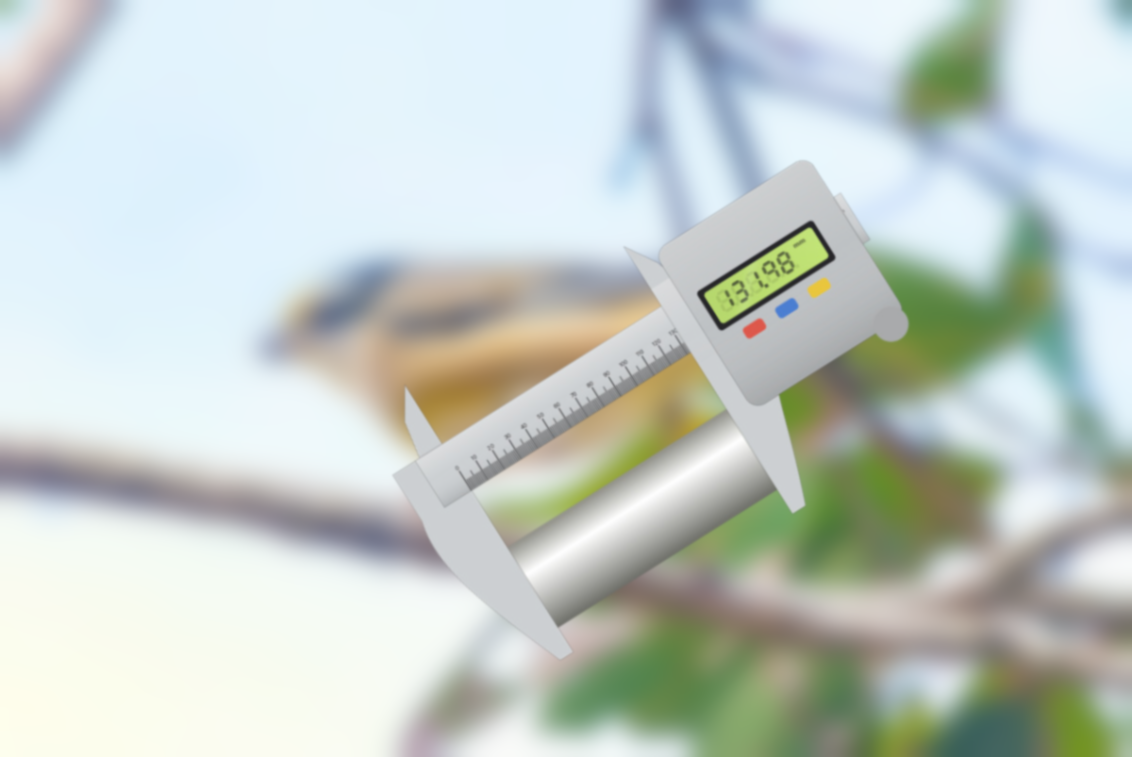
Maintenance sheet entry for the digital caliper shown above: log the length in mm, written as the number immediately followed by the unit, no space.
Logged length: 131.98mm
